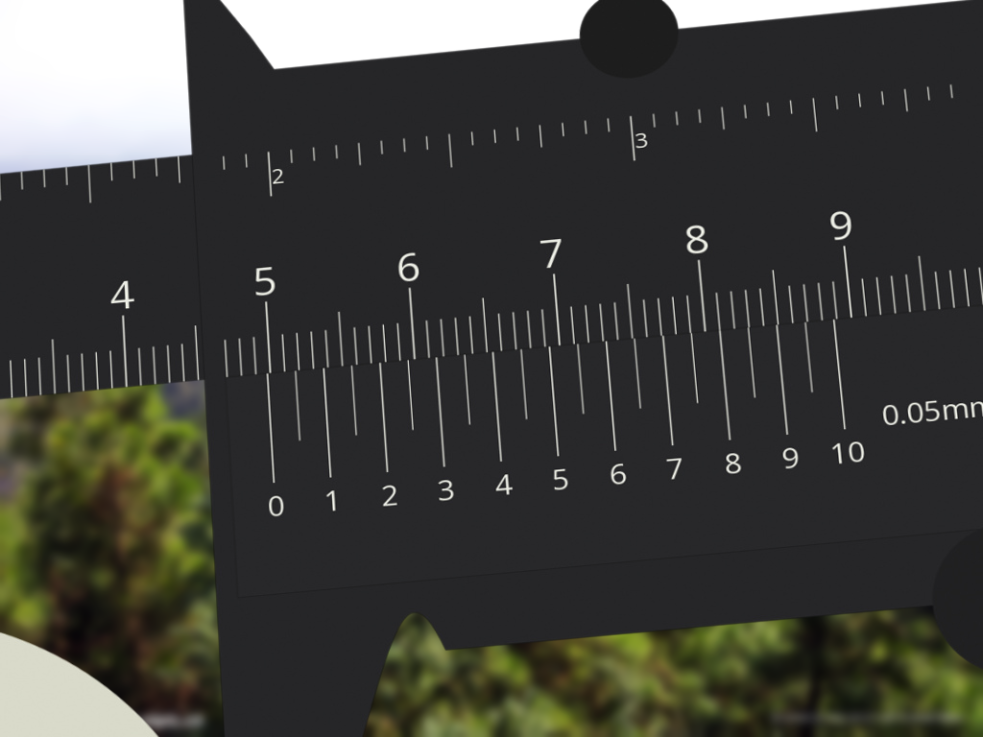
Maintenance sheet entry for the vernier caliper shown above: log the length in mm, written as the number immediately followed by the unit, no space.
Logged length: 49.8mm
